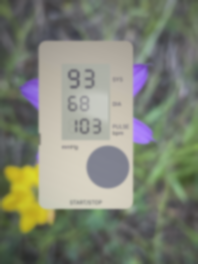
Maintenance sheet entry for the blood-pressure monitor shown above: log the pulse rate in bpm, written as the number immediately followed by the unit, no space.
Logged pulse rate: 103bpm
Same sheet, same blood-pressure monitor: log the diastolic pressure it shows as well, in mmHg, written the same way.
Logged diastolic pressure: 68mmHg
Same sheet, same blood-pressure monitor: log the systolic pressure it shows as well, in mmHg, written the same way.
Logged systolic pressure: 93mmHg
